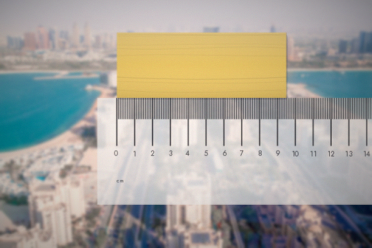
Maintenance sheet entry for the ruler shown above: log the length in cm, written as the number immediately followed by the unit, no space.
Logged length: 9.5cm
